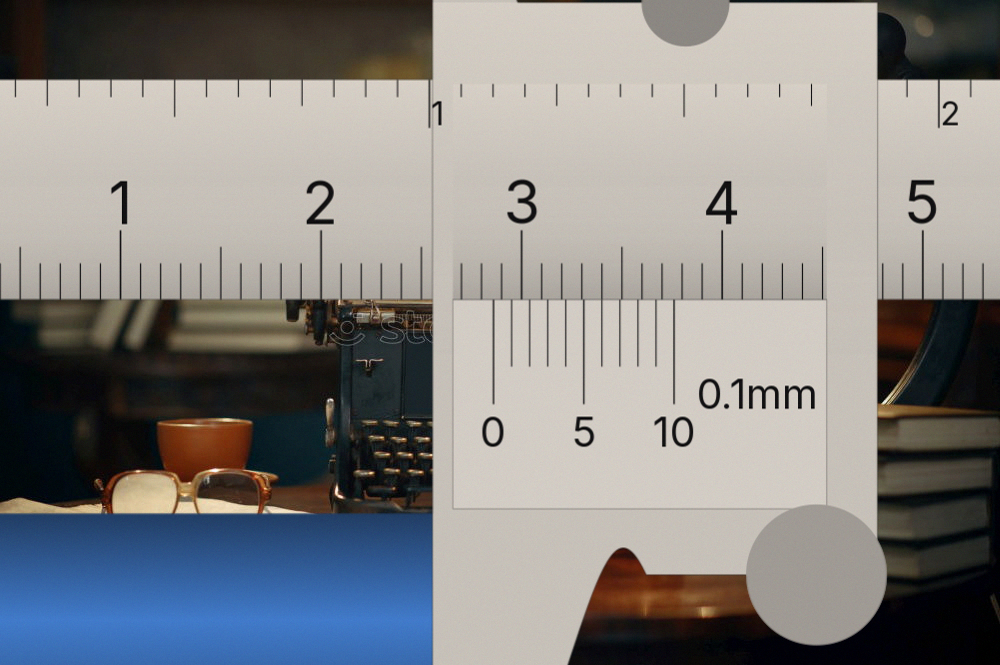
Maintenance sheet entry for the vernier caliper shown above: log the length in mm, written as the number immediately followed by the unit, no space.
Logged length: 28.6mm
